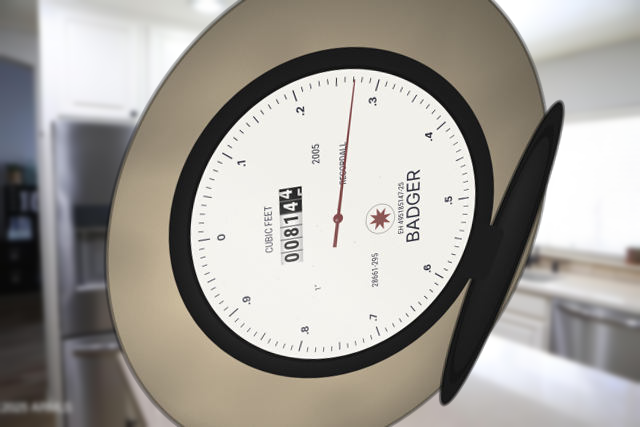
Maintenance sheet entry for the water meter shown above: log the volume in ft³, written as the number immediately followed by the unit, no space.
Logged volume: 8144.27ft³
